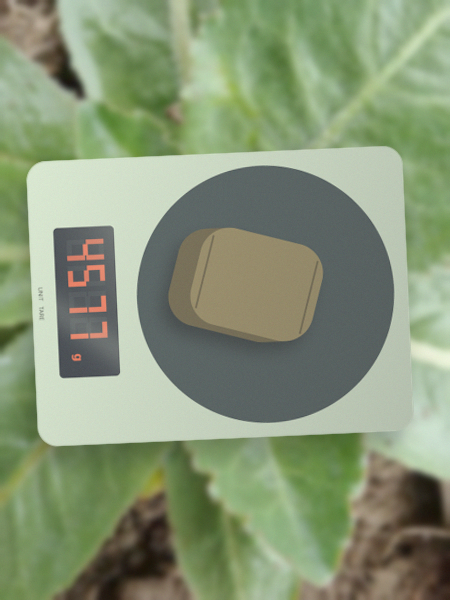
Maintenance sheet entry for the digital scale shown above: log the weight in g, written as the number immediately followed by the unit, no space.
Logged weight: 4577g
